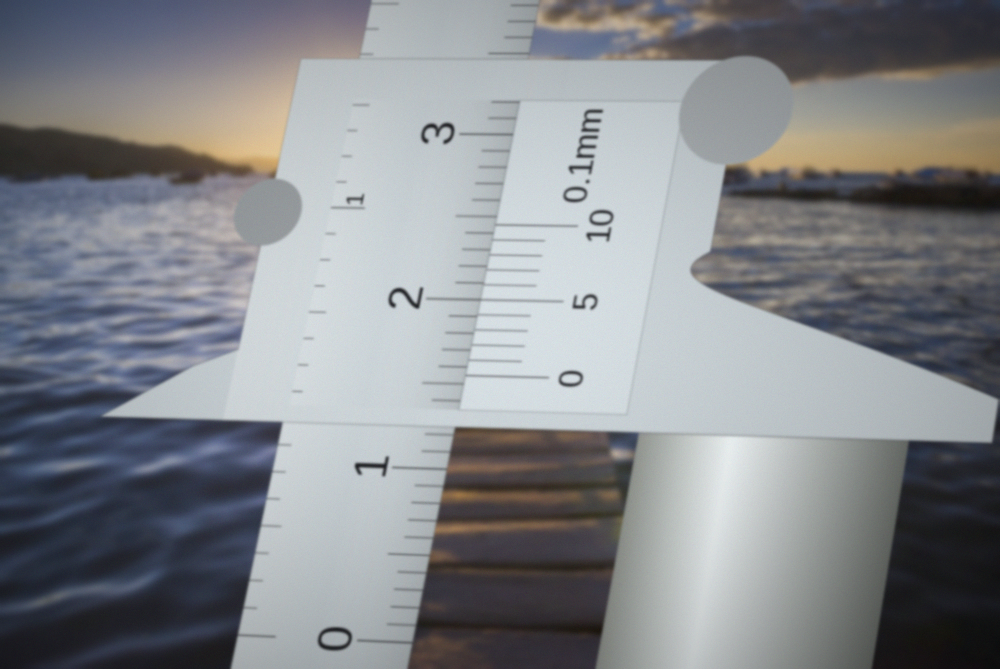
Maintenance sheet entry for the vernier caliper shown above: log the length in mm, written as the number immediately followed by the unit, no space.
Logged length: 15.5mm
